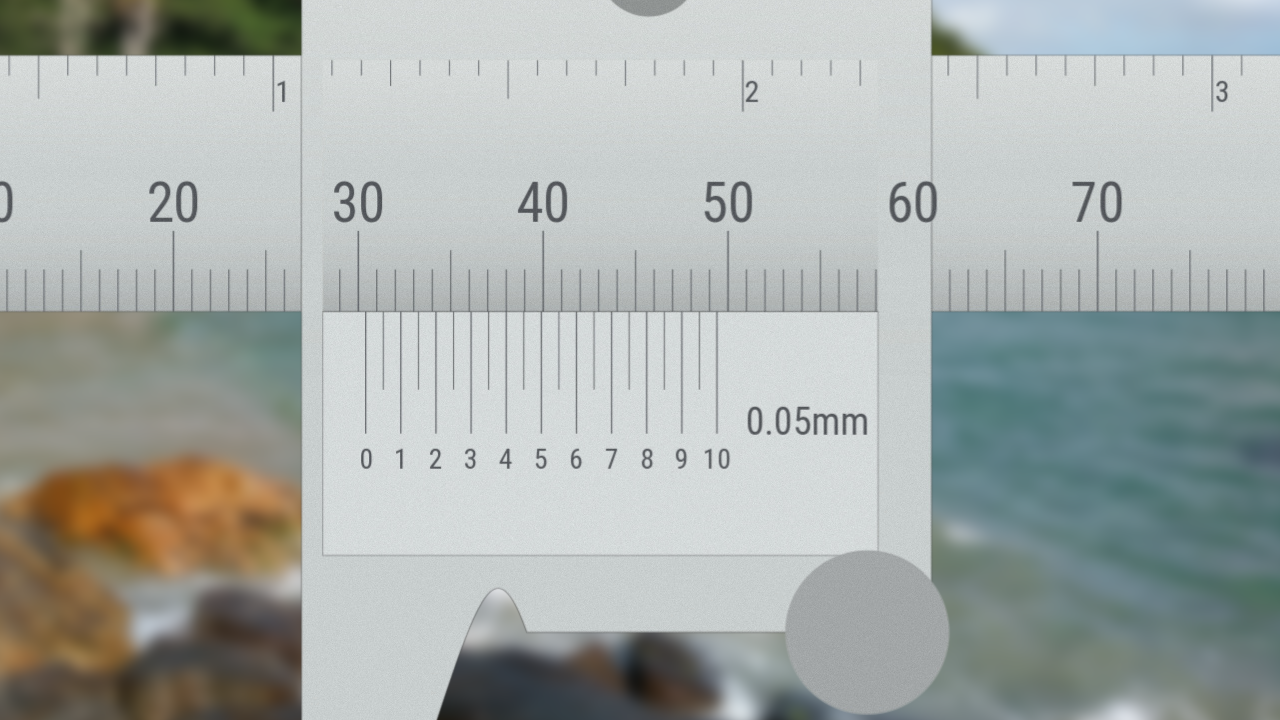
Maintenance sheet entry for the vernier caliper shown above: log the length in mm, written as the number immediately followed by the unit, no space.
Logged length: 30.4mm
